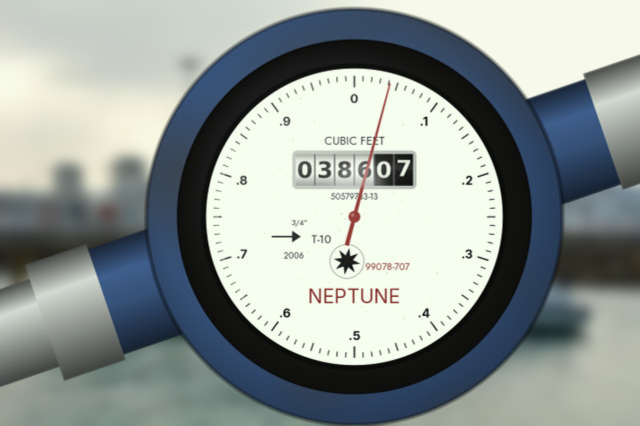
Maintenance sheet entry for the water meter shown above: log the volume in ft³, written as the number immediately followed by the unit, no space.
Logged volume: 38607.04ft³
